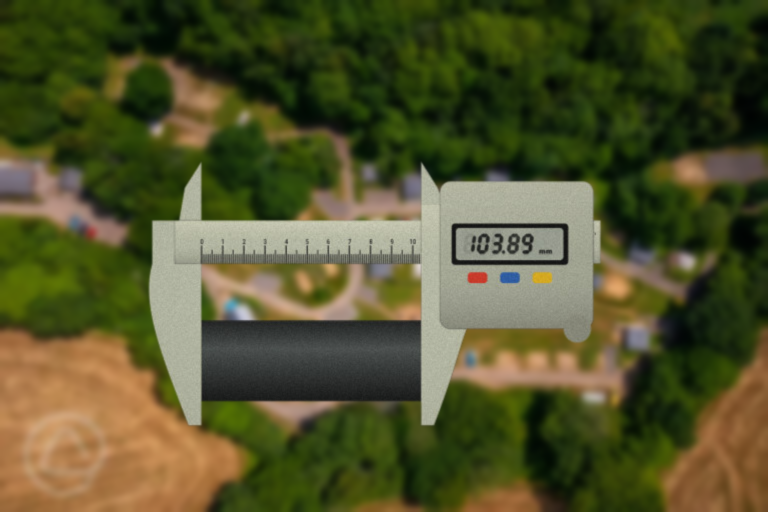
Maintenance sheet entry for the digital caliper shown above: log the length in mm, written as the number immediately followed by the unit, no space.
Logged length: 103.89mm
